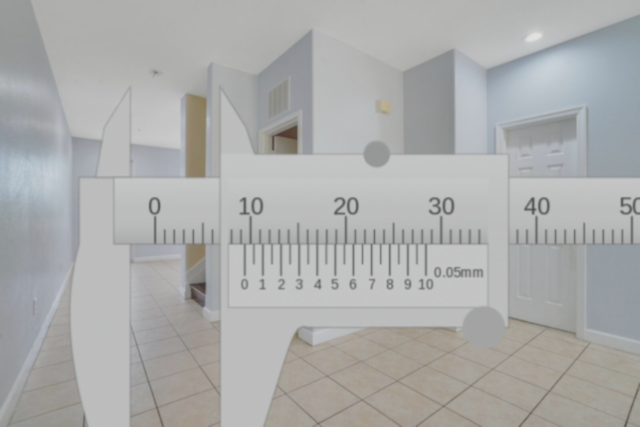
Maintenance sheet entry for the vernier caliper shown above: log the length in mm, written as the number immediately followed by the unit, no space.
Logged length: 9.4mm
